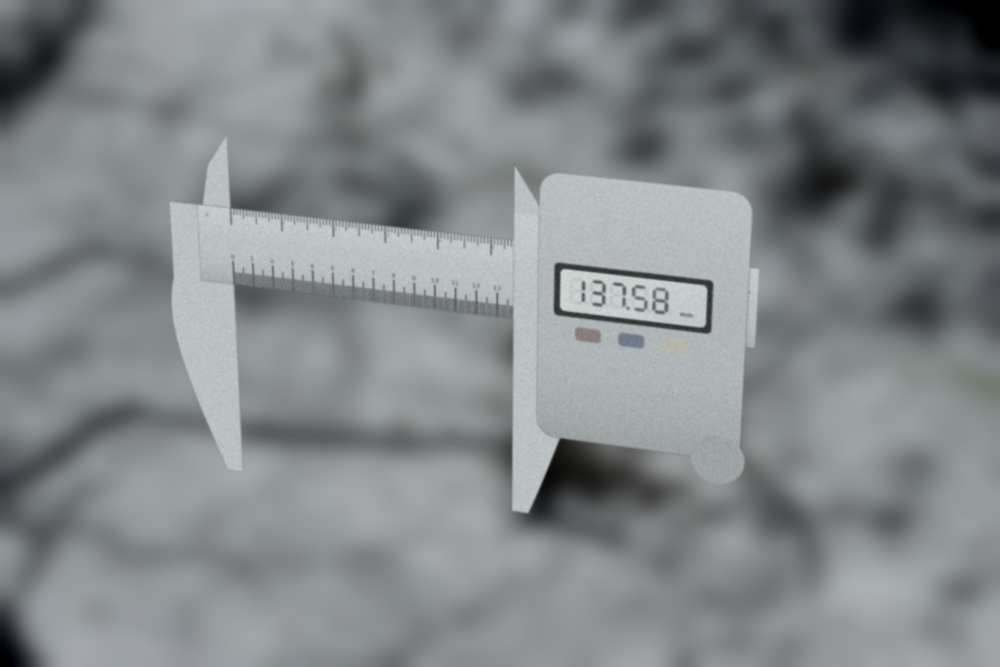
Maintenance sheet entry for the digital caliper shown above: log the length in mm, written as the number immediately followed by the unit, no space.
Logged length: 137.58mm
